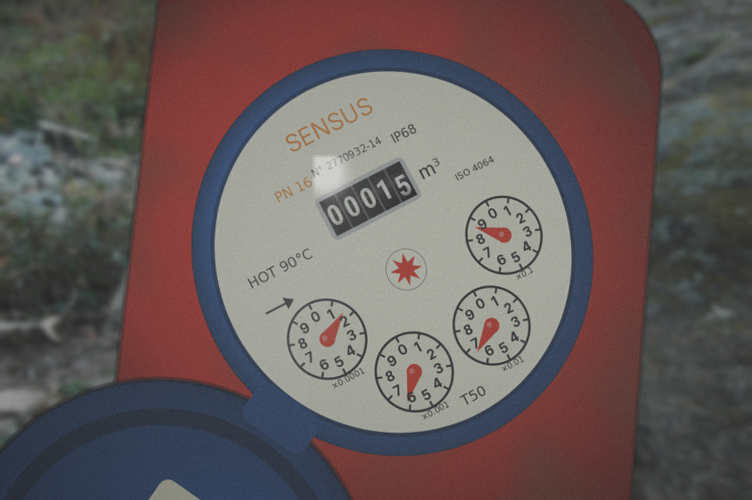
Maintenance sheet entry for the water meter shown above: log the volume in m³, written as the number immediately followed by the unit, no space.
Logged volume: 14.8661m³
